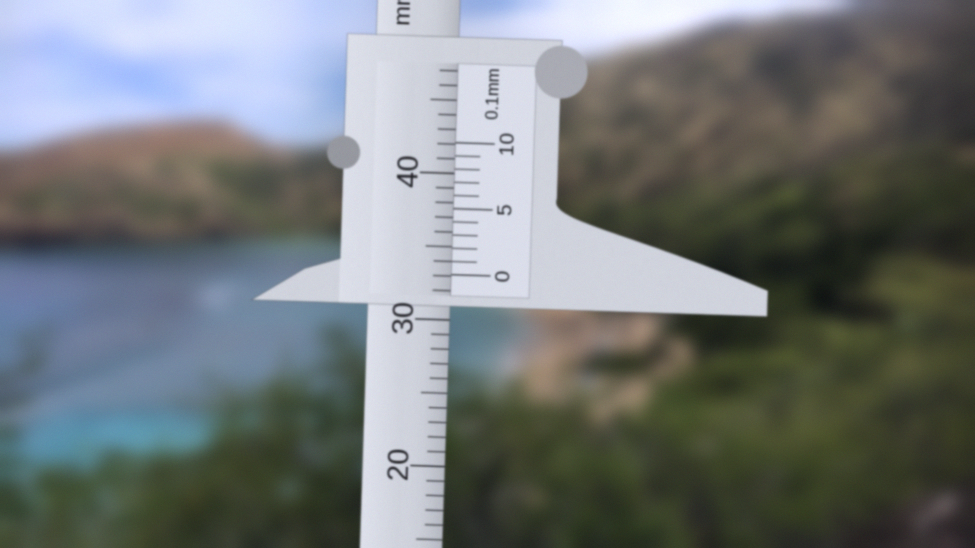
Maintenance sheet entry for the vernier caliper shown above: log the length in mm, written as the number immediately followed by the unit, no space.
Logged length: 33.1mm
